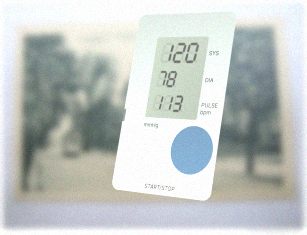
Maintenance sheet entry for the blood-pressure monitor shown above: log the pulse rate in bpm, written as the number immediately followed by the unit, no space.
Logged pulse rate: 113bpm
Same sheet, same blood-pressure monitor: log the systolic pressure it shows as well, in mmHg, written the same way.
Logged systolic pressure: 120mmHg
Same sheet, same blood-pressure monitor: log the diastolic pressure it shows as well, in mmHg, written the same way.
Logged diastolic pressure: 78mmHg
